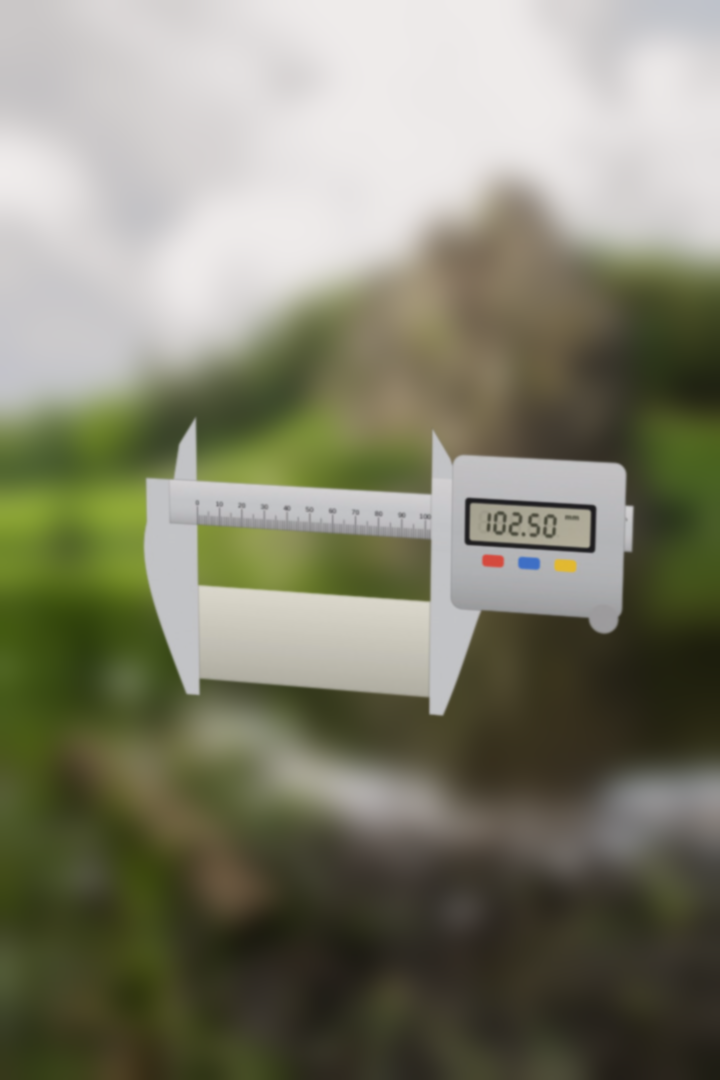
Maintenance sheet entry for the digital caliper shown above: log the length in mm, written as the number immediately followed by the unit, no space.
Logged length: 102.50mm
